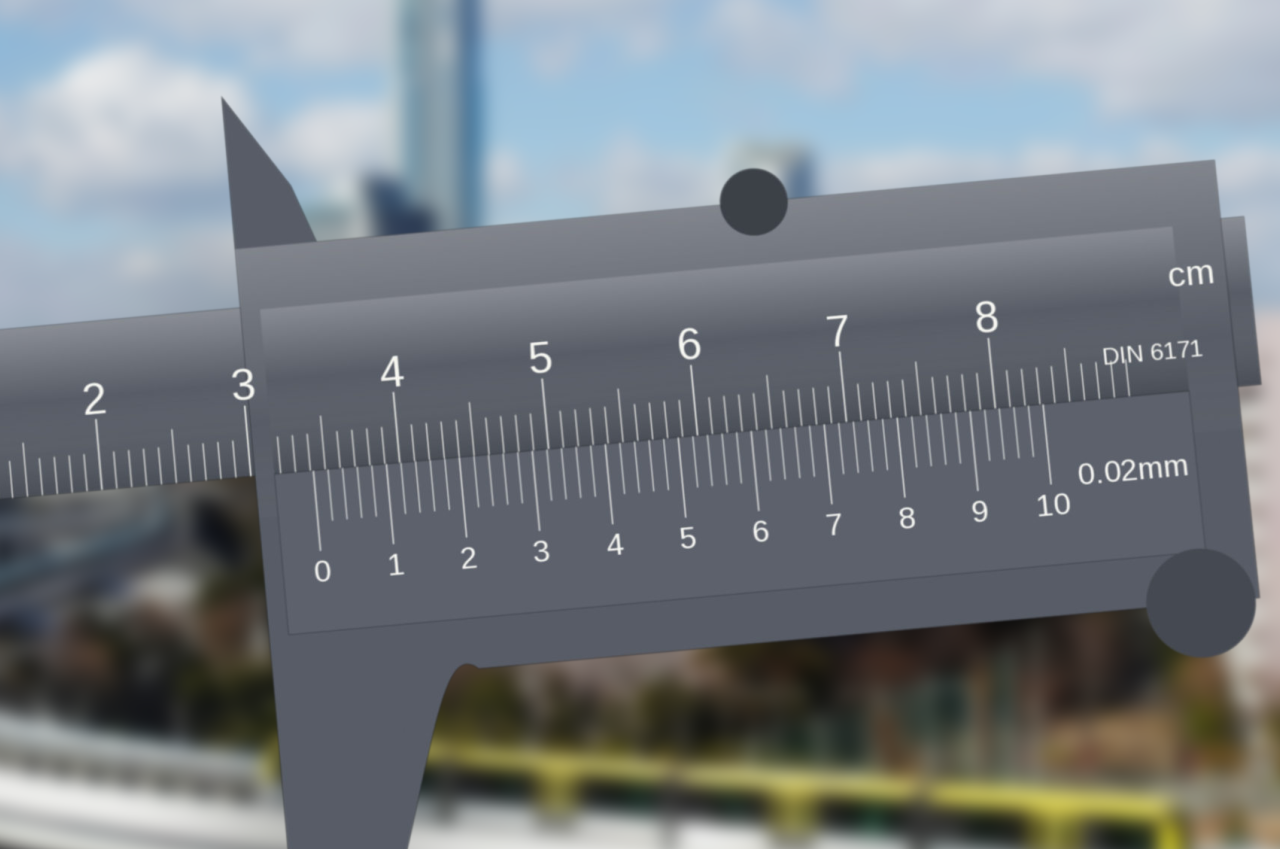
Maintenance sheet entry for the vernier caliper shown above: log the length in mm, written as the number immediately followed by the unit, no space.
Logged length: 34.2mm
